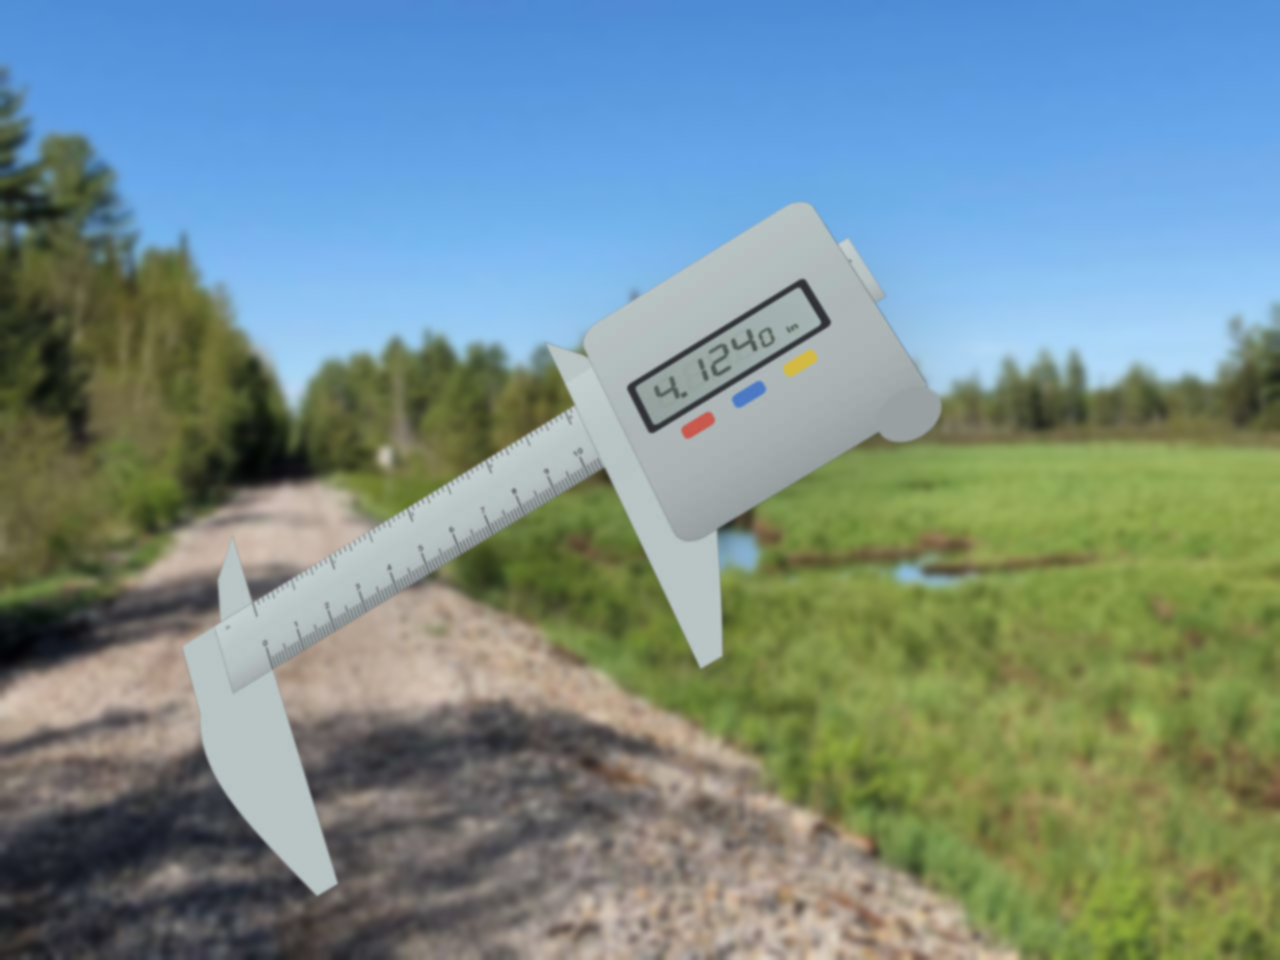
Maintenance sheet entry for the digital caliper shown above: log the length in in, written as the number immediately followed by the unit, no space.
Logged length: 4.1240in
